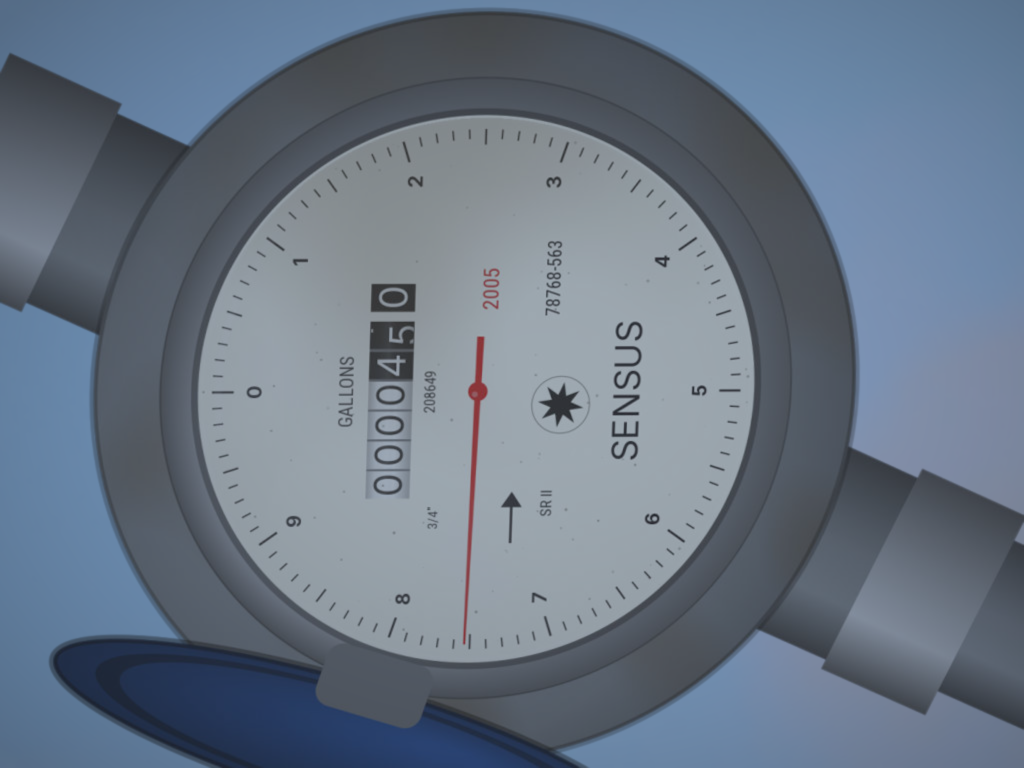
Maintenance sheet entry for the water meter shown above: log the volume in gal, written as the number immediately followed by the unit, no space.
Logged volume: 447.5gal
